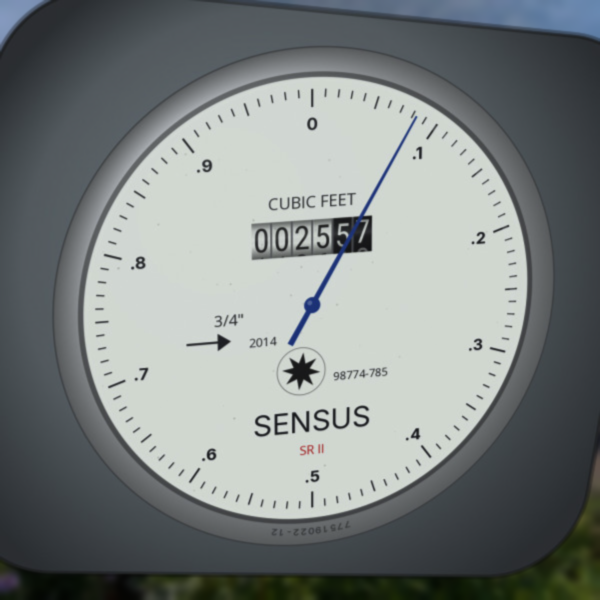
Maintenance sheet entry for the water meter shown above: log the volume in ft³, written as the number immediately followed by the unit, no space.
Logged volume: 2557.08ft³
